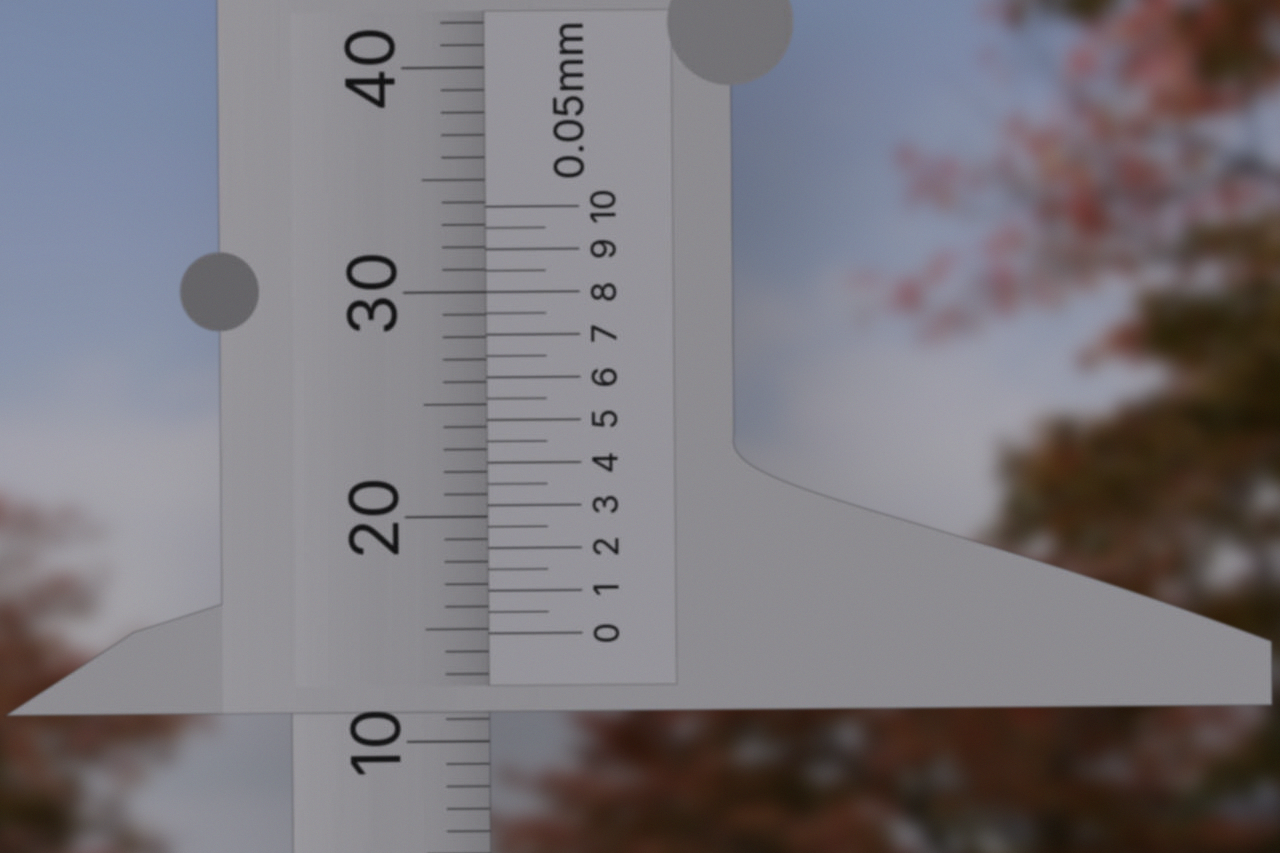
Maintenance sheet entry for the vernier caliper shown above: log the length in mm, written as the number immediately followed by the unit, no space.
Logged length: 14.8mm
